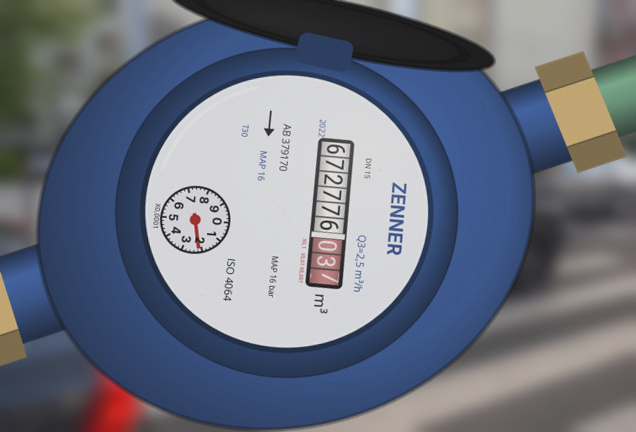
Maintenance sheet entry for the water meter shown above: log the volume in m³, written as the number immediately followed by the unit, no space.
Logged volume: 672776.0372m³
